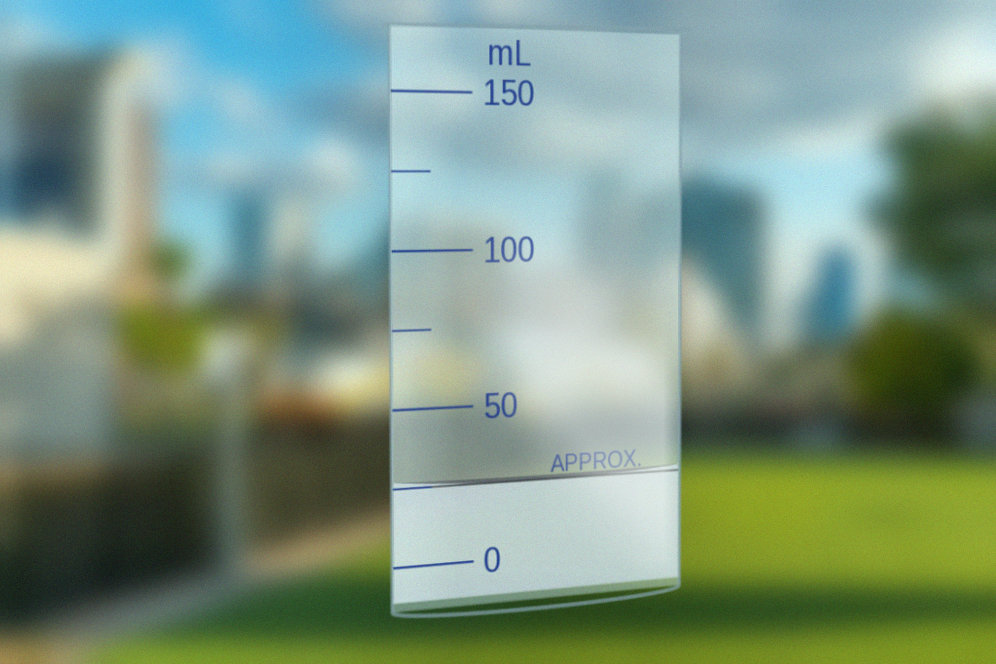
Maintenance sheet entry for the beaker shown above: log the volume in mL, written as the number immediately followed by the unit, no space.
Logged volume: 25mL
